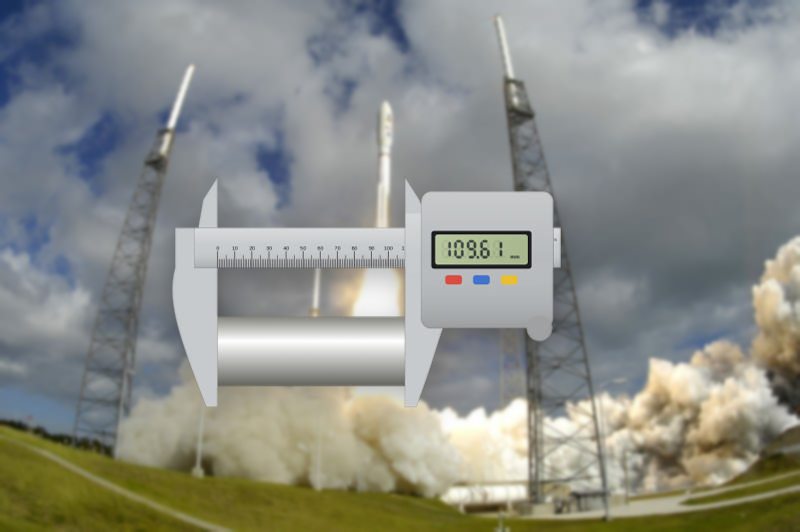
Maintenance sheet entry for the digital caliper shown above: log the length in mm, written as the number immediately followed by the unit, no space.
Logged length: 109.61mm
